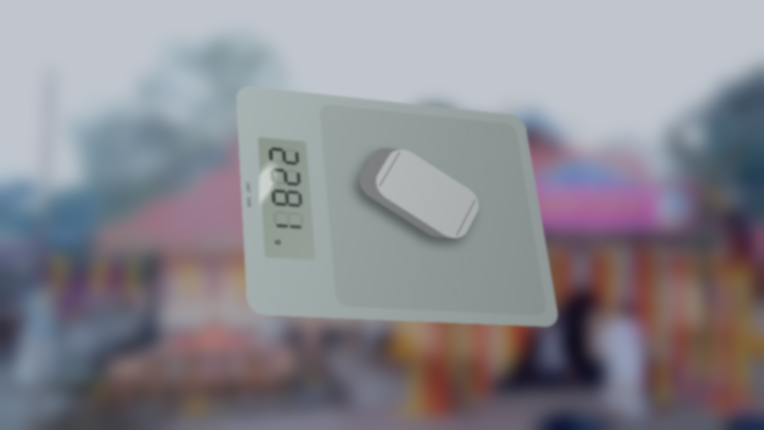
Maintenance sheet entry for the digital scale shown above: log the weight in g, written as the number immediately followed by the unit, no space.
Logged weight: 2281g
